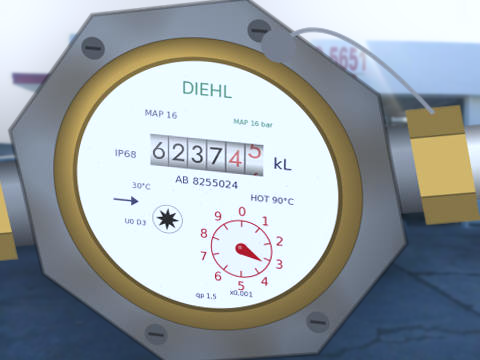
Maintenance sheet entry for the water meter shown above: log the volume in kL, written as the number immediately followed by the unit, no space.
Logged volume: 6237.453kL
